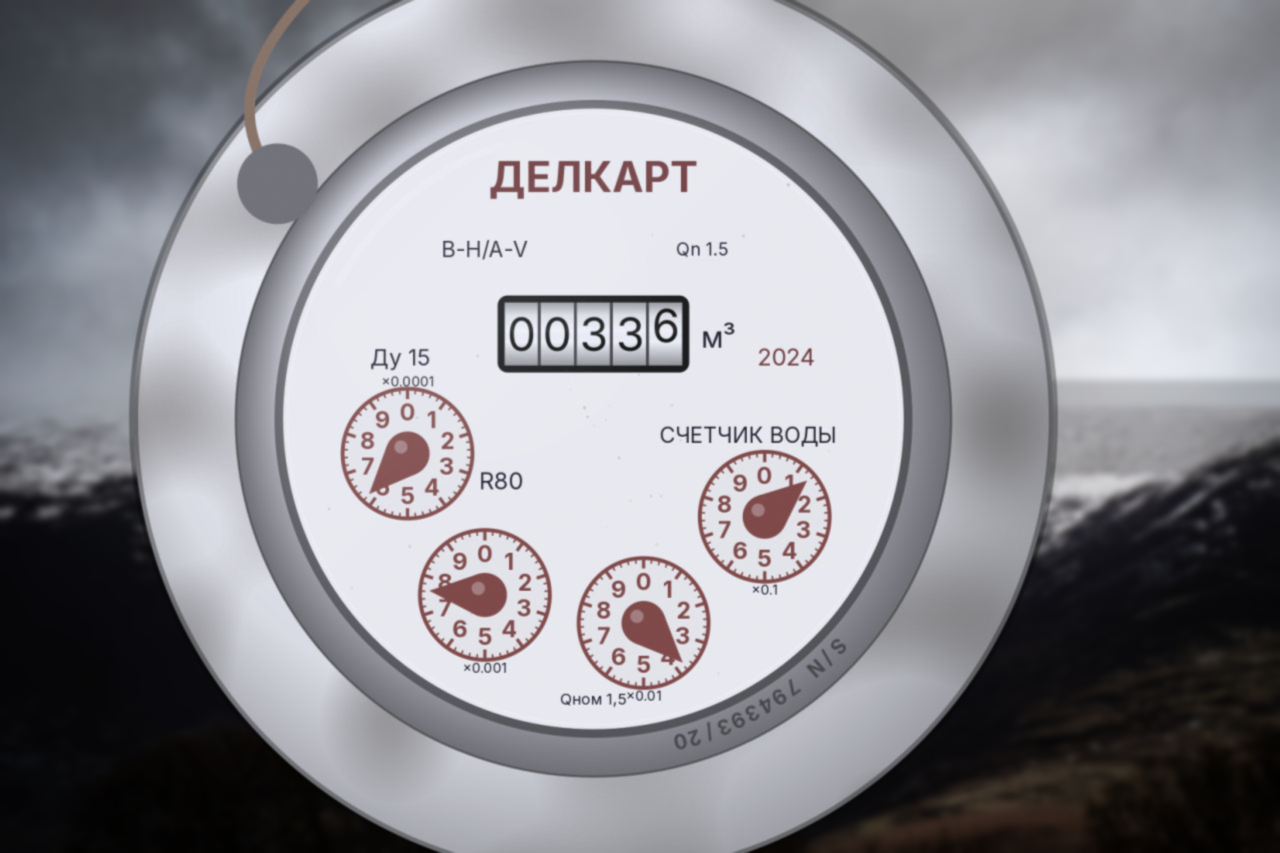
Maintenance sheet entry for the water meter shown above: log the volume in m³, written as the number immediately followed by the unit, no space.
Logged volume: 336.1376m³
